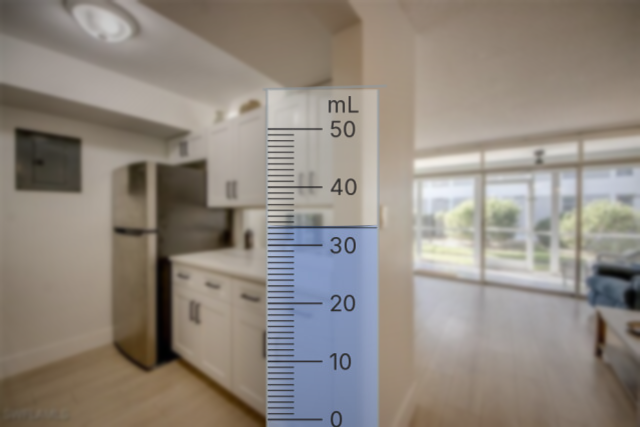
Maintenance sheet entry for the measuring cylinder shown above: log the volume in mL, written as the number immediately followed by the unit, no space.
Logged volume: 33mL
